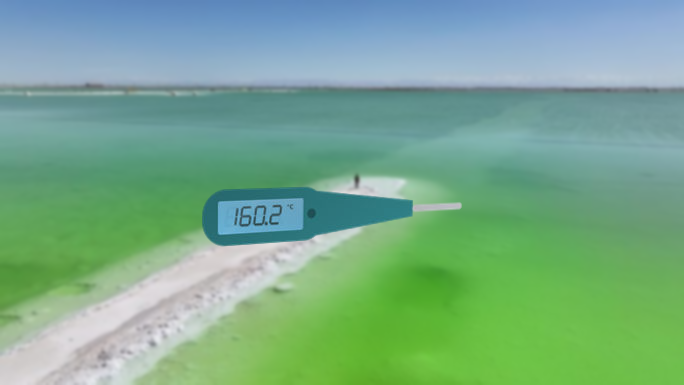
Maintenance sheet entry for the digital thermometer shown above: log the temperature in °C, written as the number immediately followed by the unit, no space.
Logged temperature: 160.2°C
